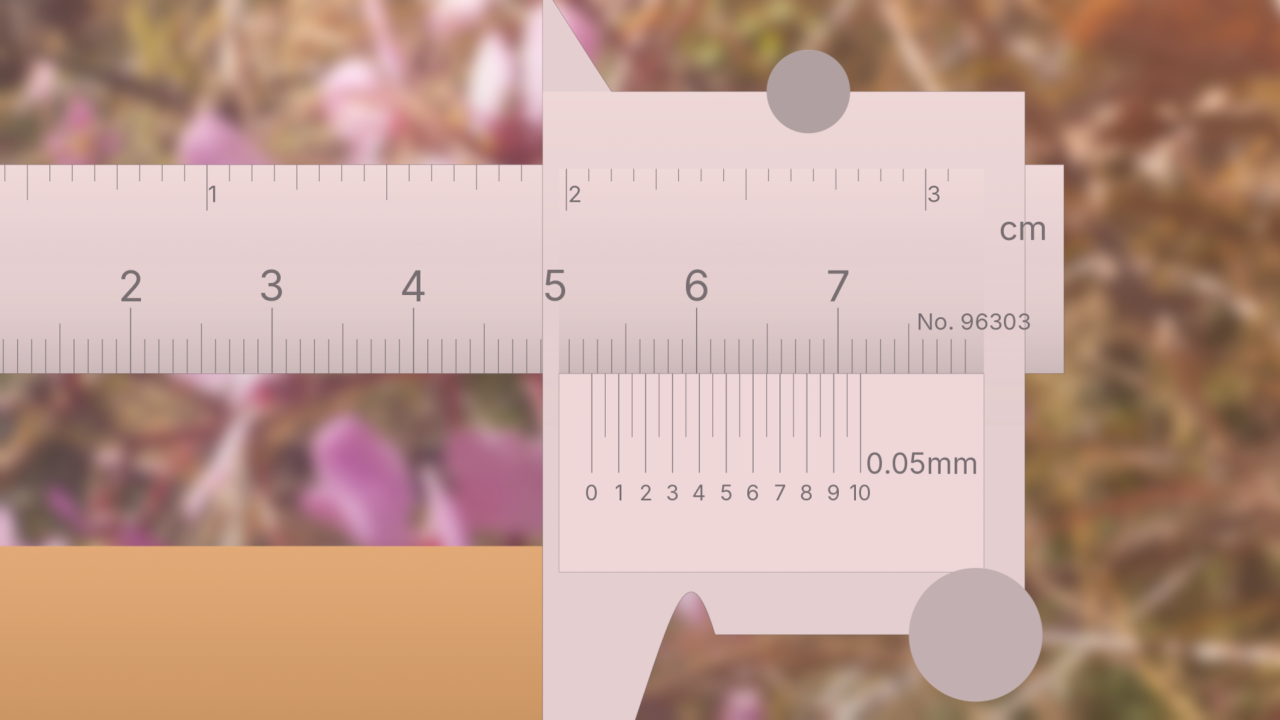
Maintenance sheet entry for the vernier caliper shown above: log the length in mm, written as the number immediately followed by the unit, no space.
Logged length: 52.6mm
